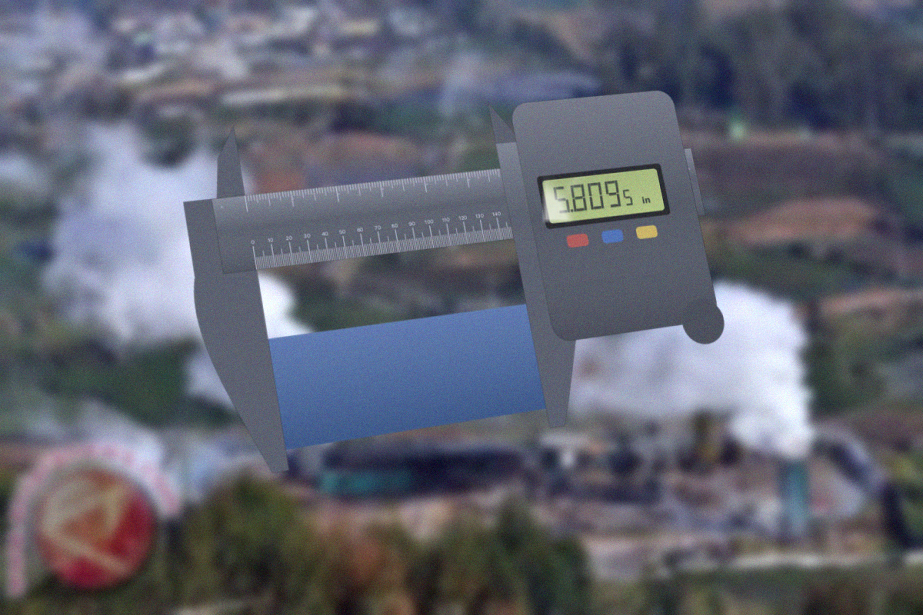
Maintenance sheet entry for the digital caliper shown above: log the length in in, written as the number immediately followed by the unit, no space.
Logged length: 5.8095in
